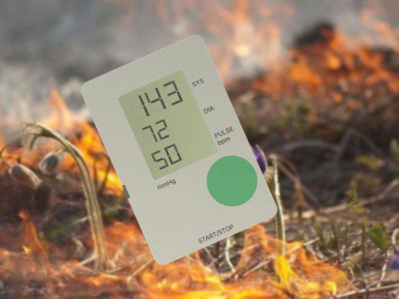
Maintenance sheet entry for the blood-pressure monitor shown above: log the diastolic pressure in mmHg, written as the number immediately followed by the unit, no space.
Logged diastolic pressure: 72mmHg
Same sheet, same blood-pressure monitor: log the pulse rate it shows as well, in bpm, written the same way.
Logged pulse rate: 50bpm
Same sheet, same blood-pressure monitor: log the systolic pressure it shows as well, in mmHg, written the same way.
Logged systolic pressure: 143mmHg
